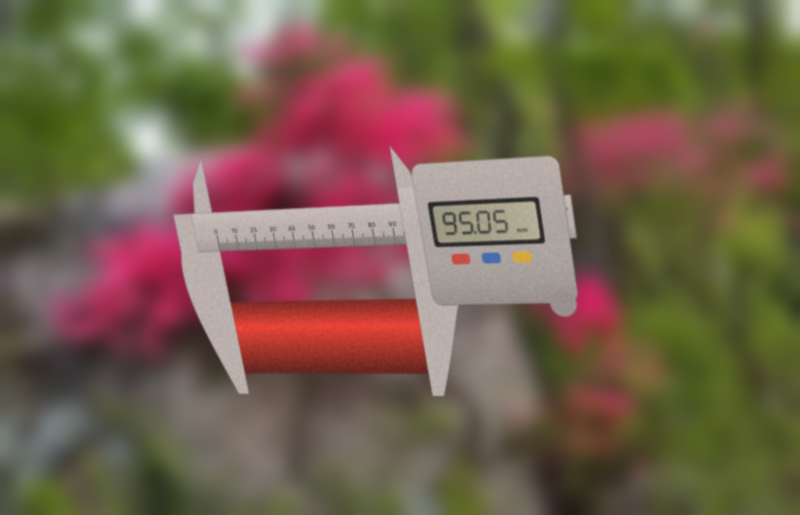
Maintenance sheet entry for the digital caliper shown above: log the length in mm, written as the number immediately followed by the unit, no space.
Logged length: 95.05mm
